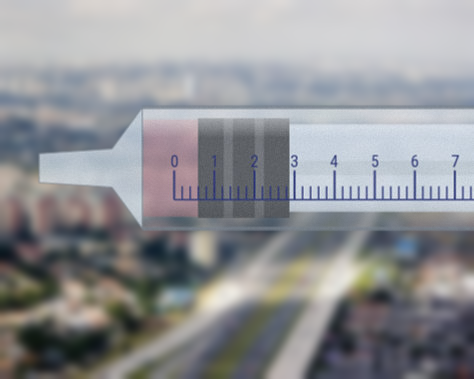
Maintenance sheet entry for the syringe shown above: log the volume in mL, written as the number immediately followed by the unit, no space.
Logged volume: 0.6mL
